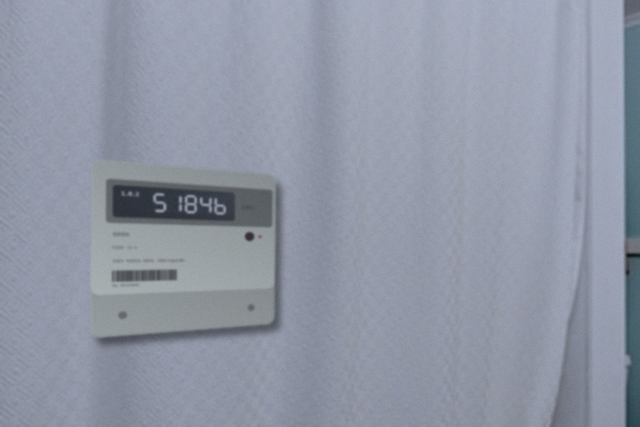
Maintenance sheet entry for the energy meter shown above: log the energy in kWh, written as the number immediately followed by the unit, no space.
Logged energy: 51846kWh
